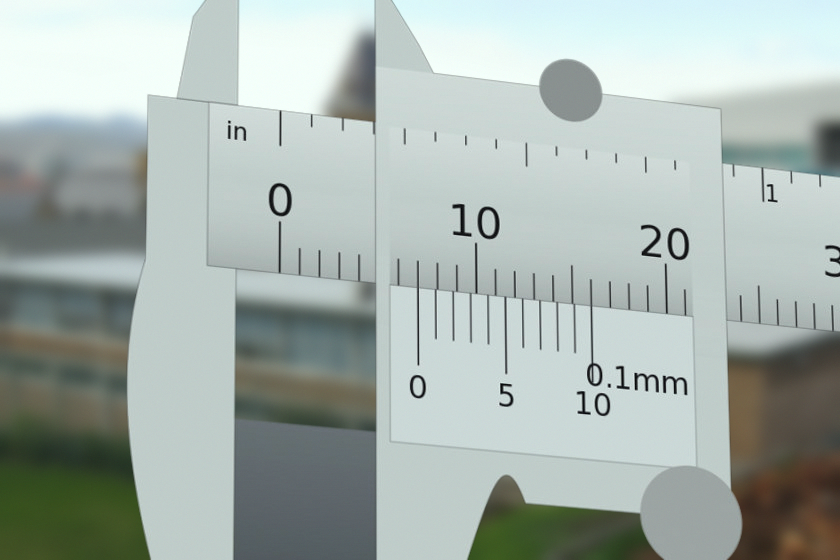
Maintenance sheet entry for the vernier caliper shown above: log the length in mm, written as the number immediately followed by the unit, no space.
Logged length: 7.0mm
